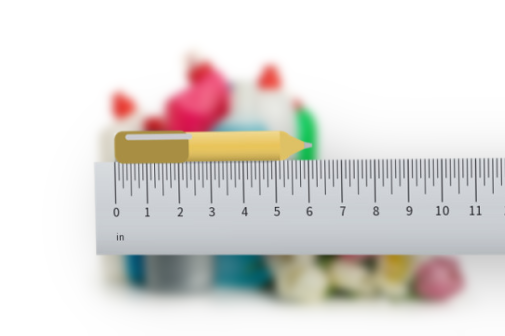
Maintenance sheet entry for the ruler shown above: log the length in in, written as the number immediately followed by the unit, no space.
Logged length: 6.125in
